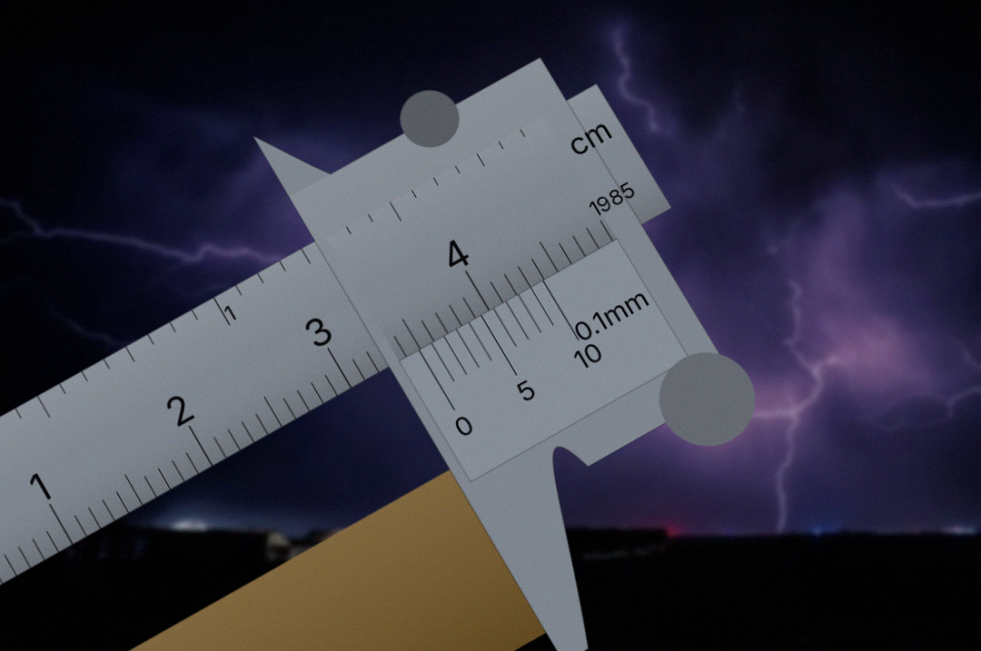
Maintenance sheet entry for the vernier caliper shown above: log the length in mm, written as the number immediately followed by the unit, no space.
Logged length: 34.9mm
